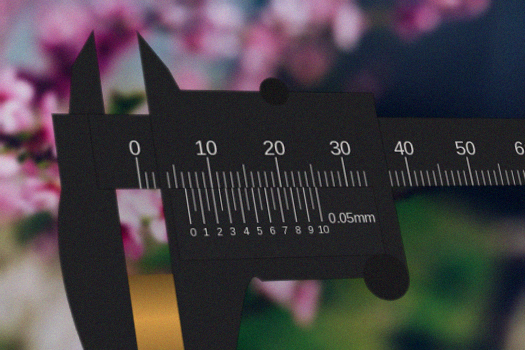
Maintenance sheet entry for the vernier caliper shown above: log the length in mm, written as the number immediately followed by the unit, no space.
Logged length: 6.2mm
